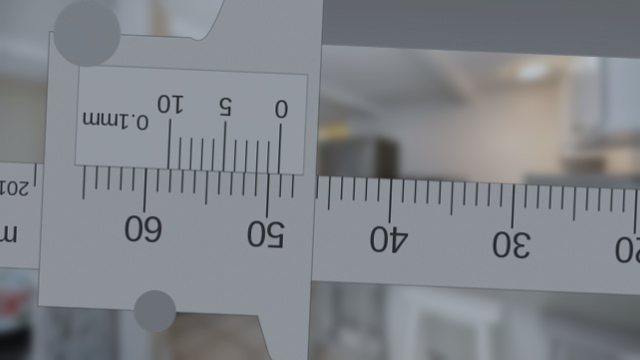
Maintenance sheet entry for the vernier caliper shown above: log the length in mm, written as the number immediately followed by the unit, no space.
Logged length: 49.2mm
